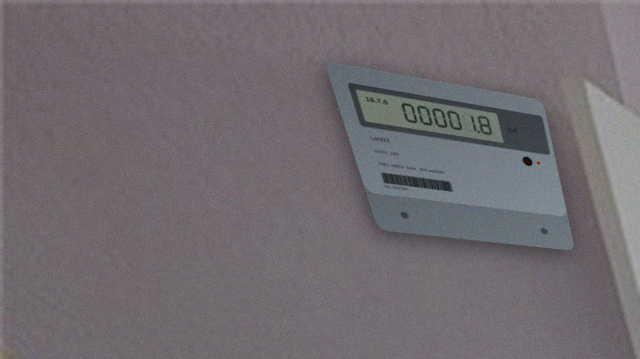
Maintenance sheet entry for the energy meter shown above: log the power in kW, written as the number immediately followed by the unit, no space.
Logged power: 1.8kW
